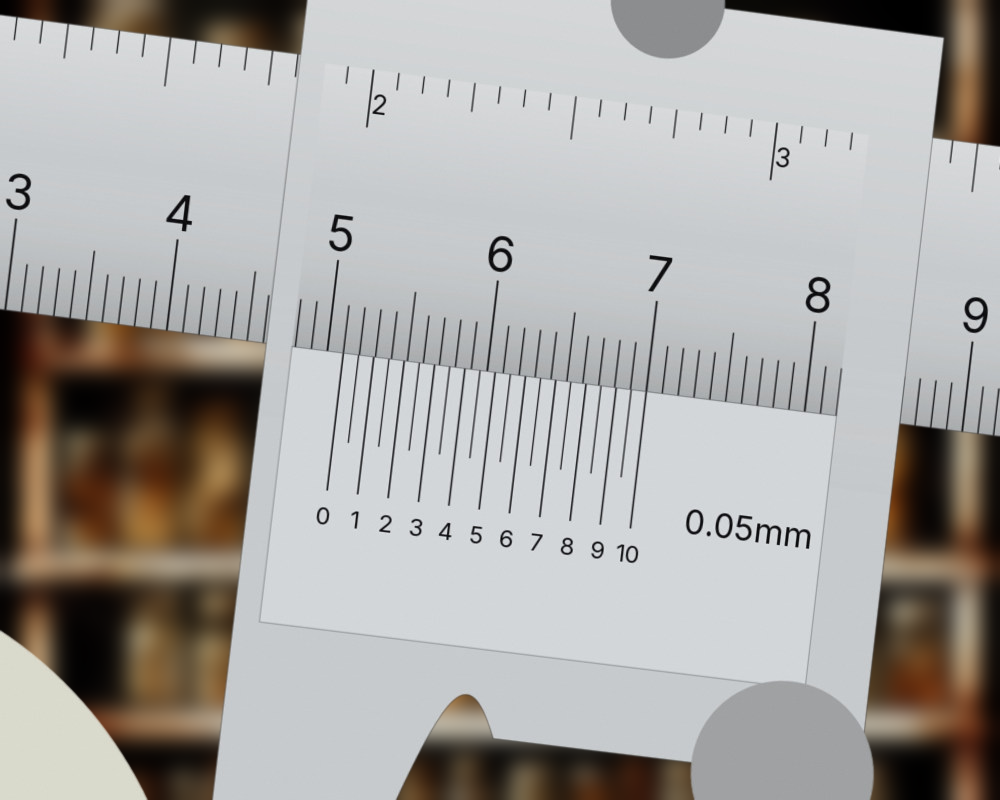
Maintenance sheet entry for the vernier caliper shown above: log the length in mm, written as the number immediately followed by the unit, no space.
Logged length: 51.0mm
